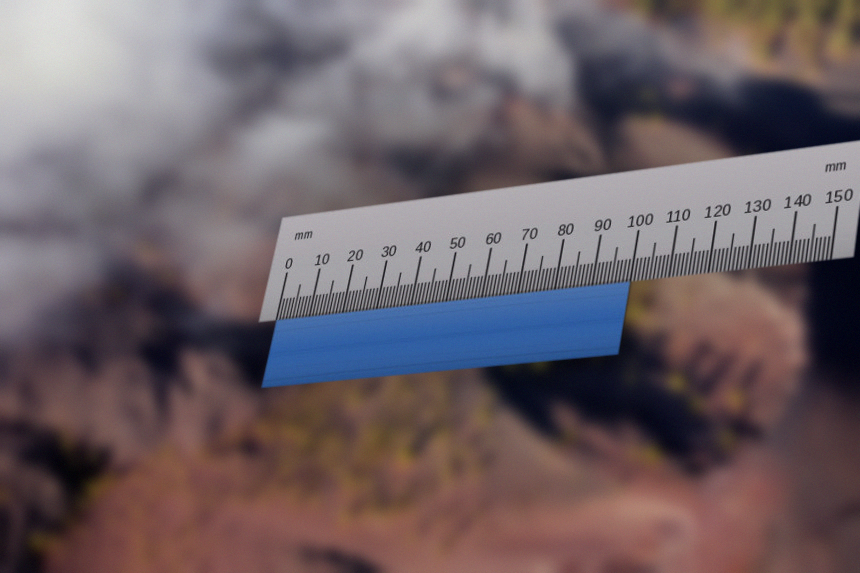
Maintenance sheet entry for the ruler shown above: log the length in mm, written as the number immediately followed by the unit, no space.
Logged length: 100mm
